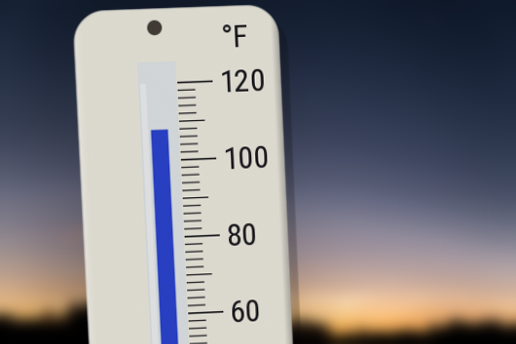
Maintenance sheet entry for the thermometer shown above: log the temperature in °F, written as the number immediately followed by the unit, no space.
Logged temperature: 108°F
